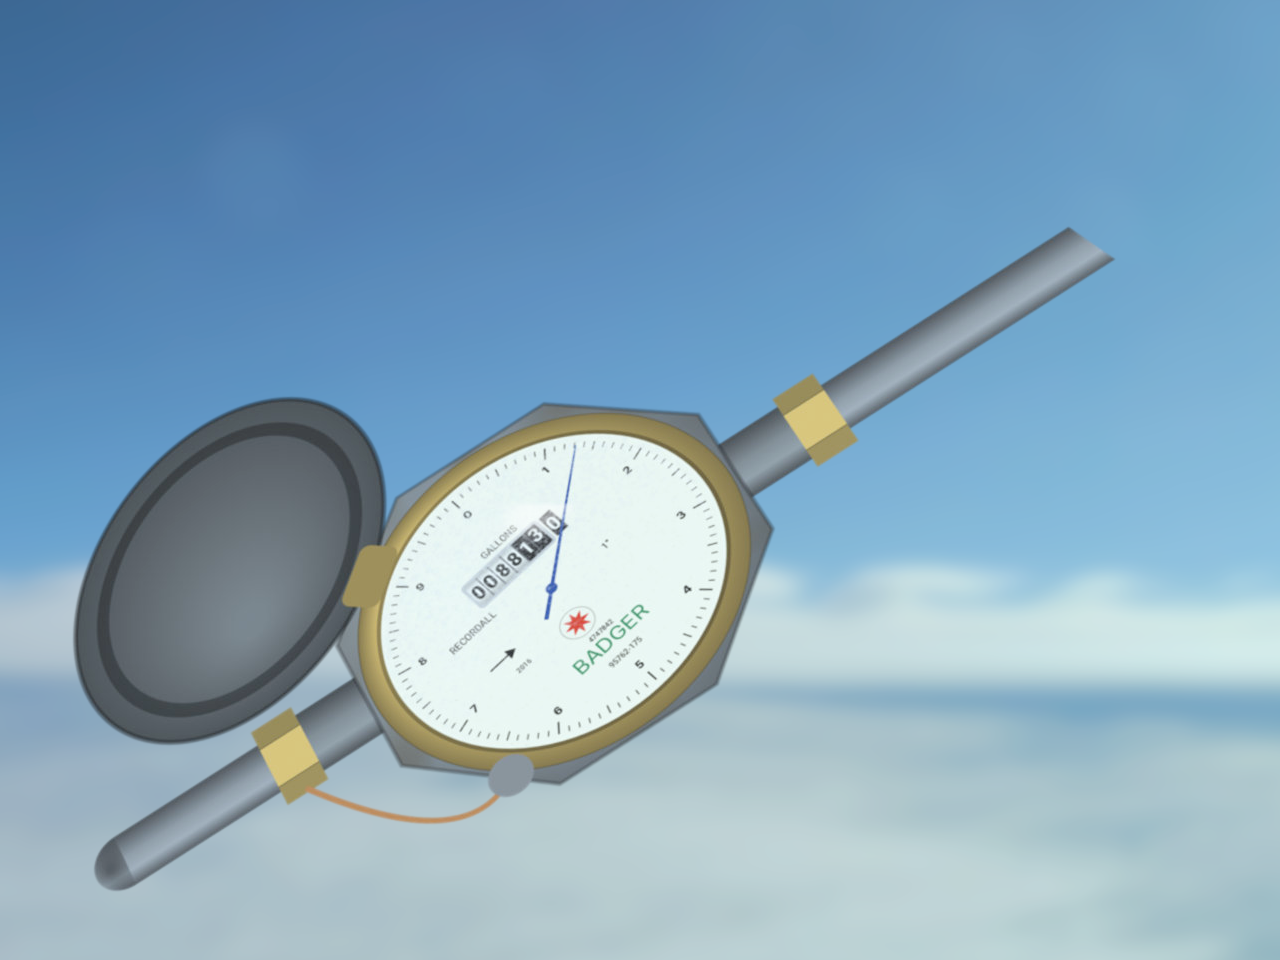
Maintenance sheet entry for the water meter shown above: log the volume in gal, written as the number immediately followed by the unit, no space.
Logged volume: 88131.3gal
